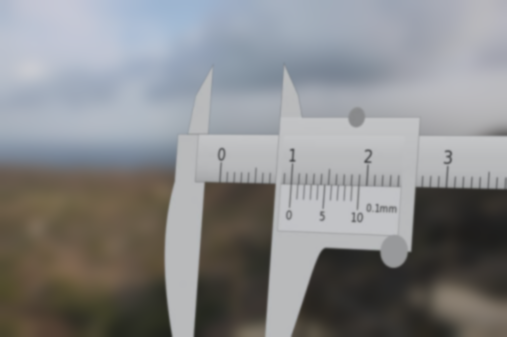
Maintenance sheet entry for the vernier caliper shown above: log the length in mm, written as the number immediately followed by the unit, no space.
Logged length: 10.0mm
